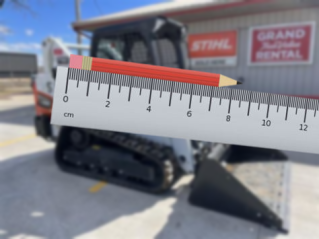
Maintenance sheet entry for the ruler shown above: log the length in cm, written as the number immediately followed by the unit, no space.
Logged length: 8.5cm
